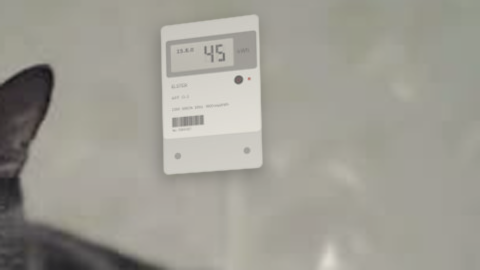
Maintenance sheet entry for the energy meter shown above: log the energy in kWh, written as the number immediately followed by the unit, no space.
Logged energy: 45kWh
